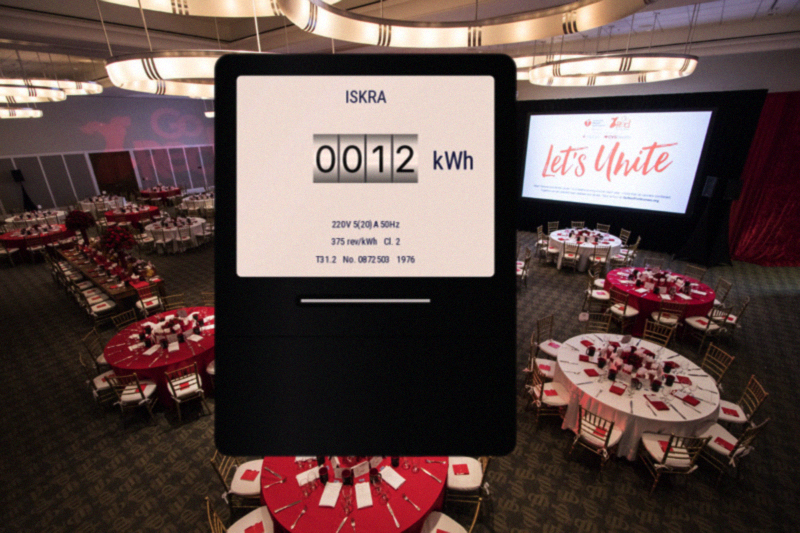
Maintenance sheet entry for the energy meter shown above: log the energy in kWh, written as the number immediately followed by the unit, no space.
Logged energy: 12kWh
